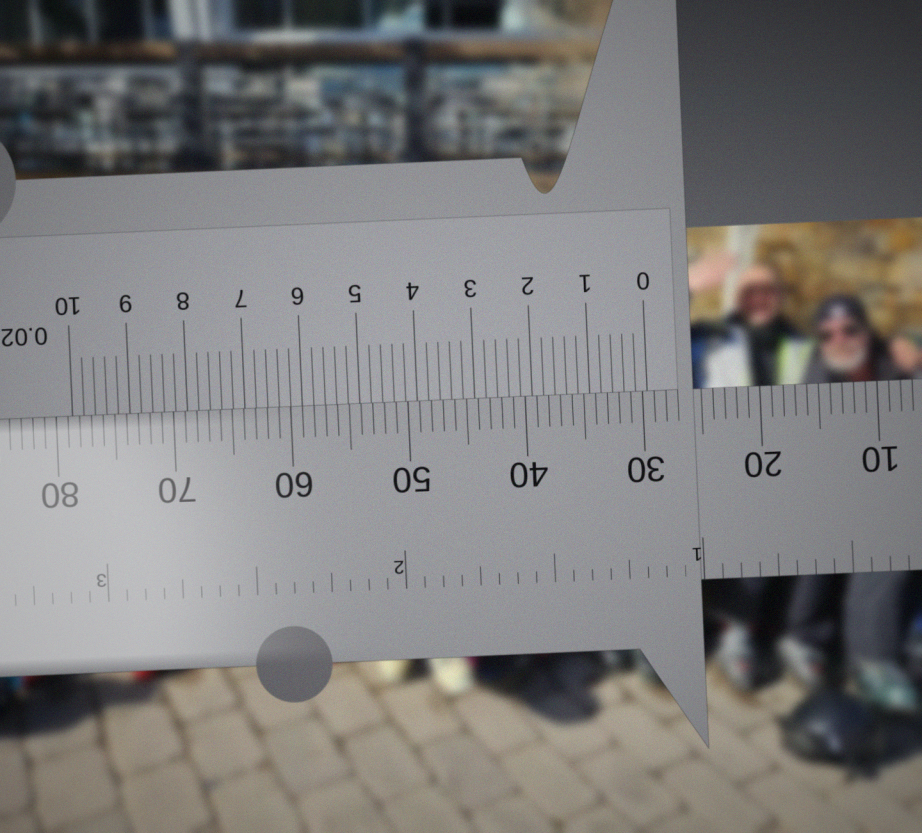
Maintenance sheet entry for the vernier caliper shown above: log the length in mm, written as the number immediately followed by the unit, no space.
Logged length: 29.6mm
